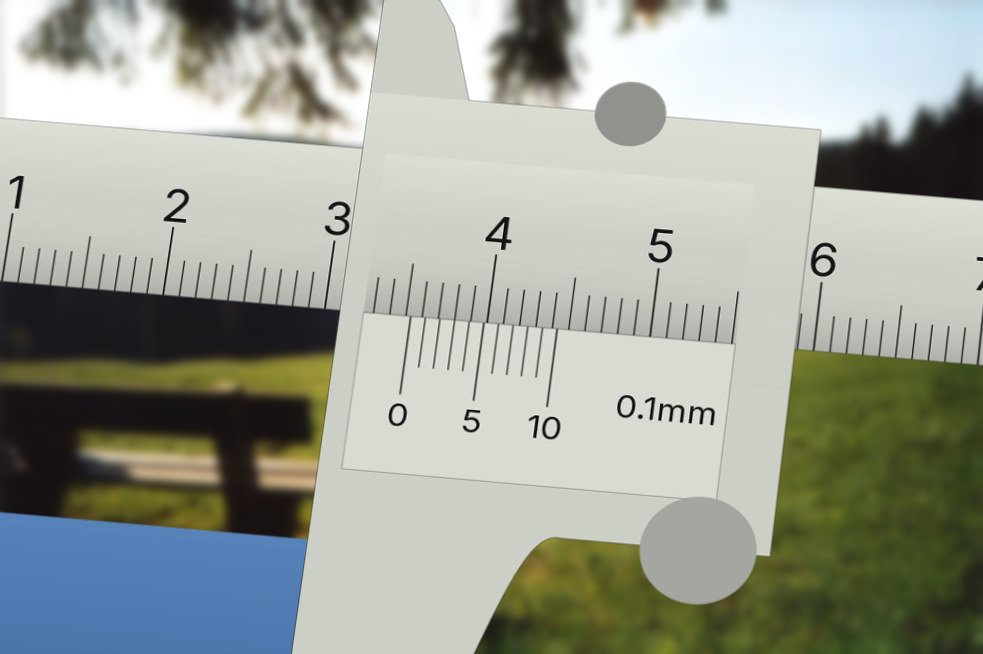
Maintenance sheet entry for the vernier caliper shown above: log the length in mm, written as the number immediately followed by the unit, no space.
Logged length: 35.3mm
